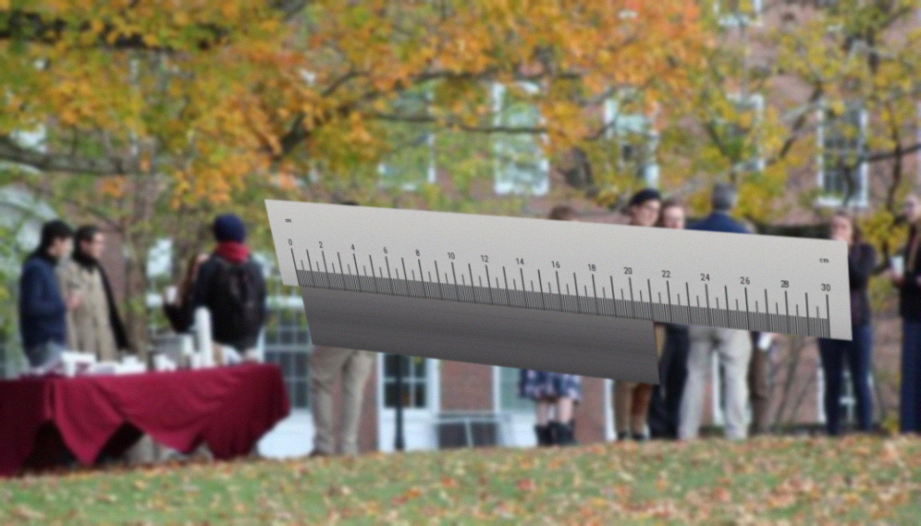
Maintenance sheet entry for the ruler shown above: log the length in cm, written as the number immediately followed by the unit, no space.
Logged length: 21cm
